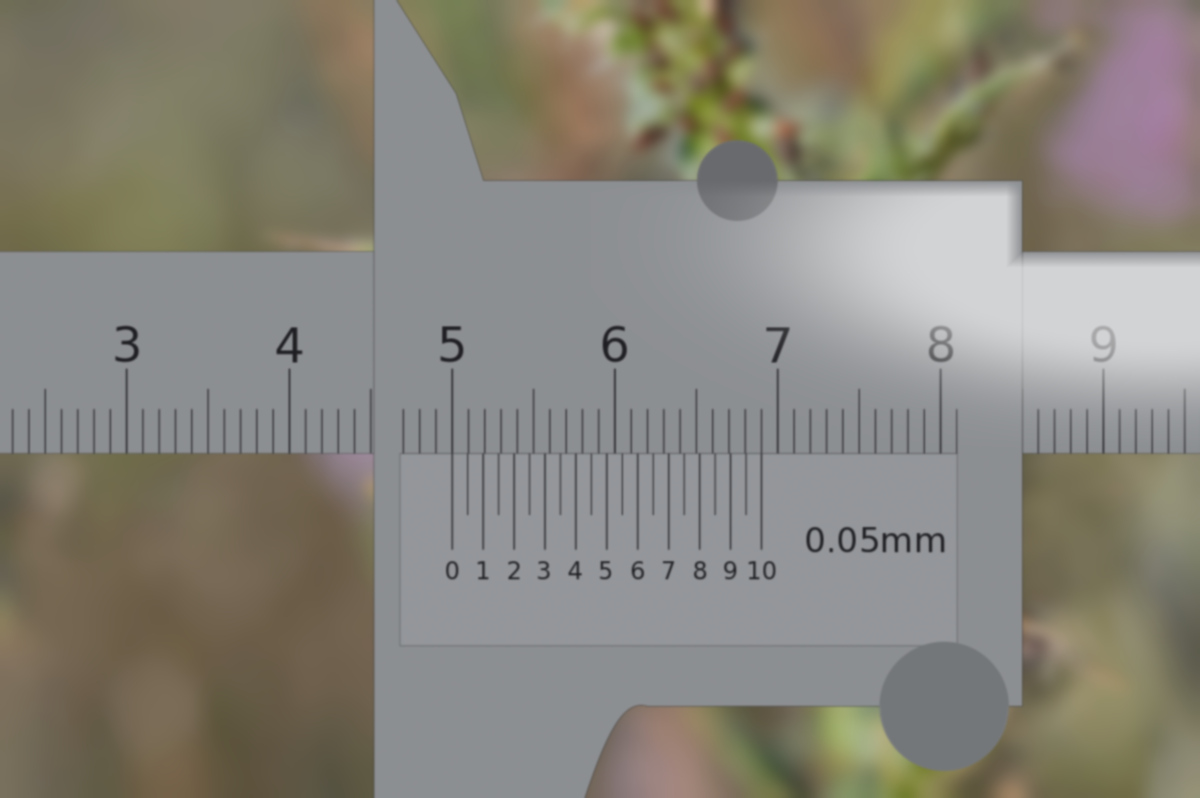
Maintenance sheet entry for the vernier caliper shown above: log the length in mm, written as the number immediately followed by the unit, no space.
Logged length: 50.0mm
